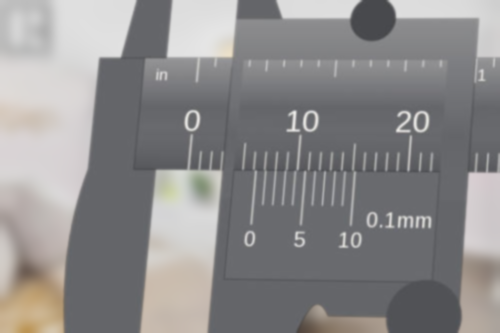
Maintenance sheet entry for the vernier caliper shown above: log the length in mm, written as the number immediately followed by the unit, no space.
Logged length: 6.2mm
